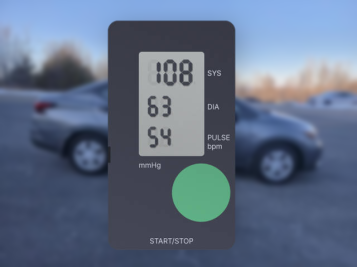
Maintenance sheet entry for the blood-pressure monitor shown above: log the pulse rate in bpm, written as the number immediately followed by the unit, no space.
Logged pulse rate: 54bpm
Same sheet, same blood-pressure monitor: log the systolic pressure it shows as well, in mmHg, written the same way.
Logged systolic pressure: 108mmHg
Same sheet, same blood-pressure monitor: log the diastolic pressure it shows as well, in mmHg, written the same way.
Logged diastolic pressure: 63mmHg
